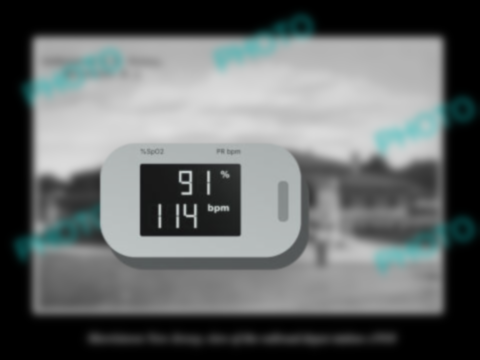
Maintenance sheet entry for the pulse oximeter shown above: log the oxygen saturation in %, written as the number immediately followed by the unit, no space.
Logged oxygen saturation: 91%
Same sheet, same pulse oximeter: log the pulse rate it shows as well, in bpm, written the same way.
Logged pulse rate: 114bpm
